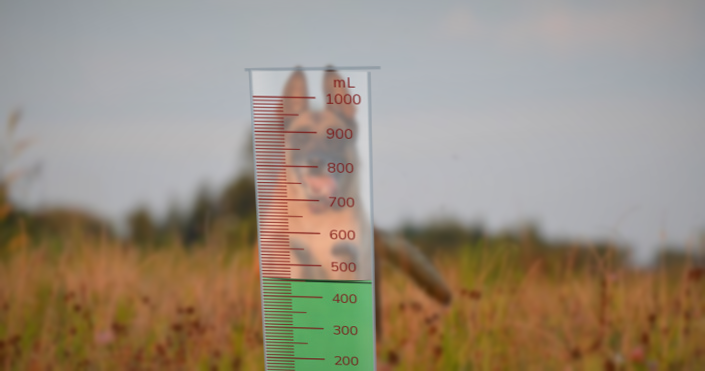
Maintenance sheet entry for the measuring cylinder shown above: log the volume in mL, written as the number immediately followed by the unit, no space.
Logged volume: 450mL
